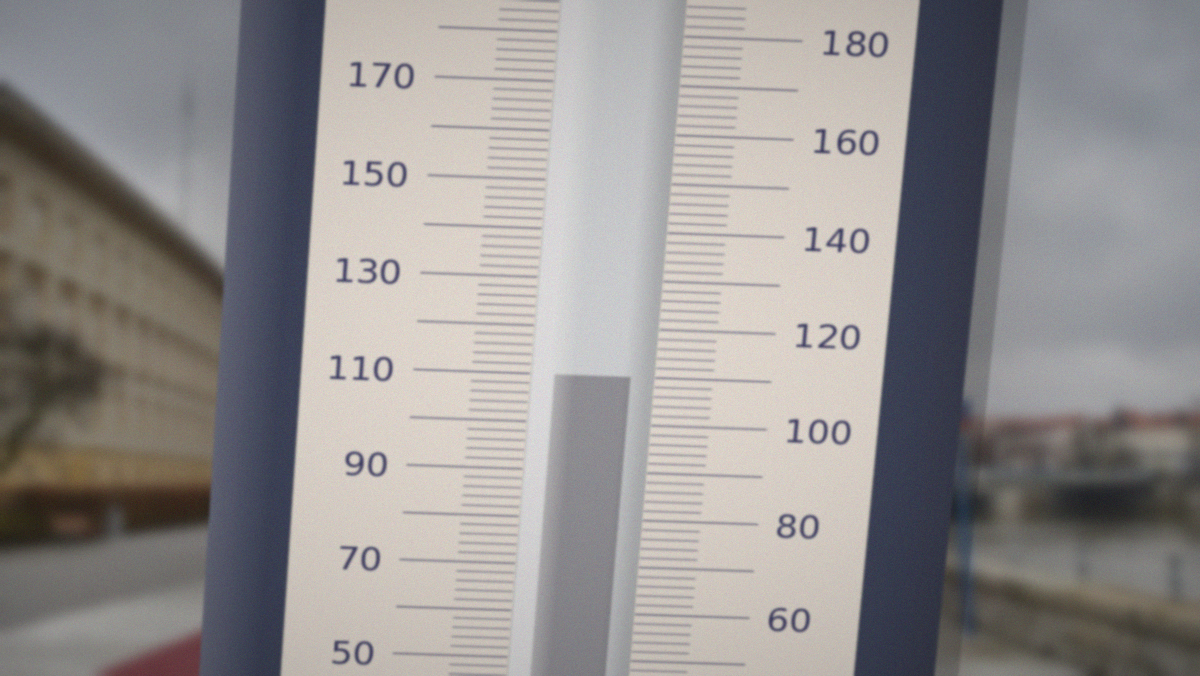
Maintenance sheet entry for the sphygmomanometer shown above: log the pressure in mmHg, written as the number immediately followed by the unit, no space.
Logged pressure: 110mmHg
